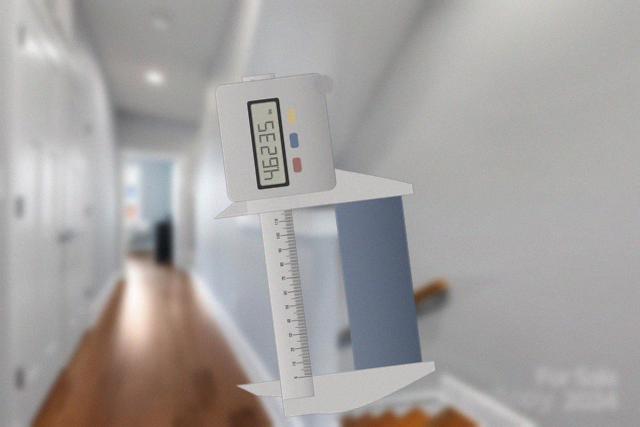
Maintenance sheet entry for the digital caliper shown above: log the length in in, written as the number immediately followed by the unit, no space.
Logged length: 4.6235in
